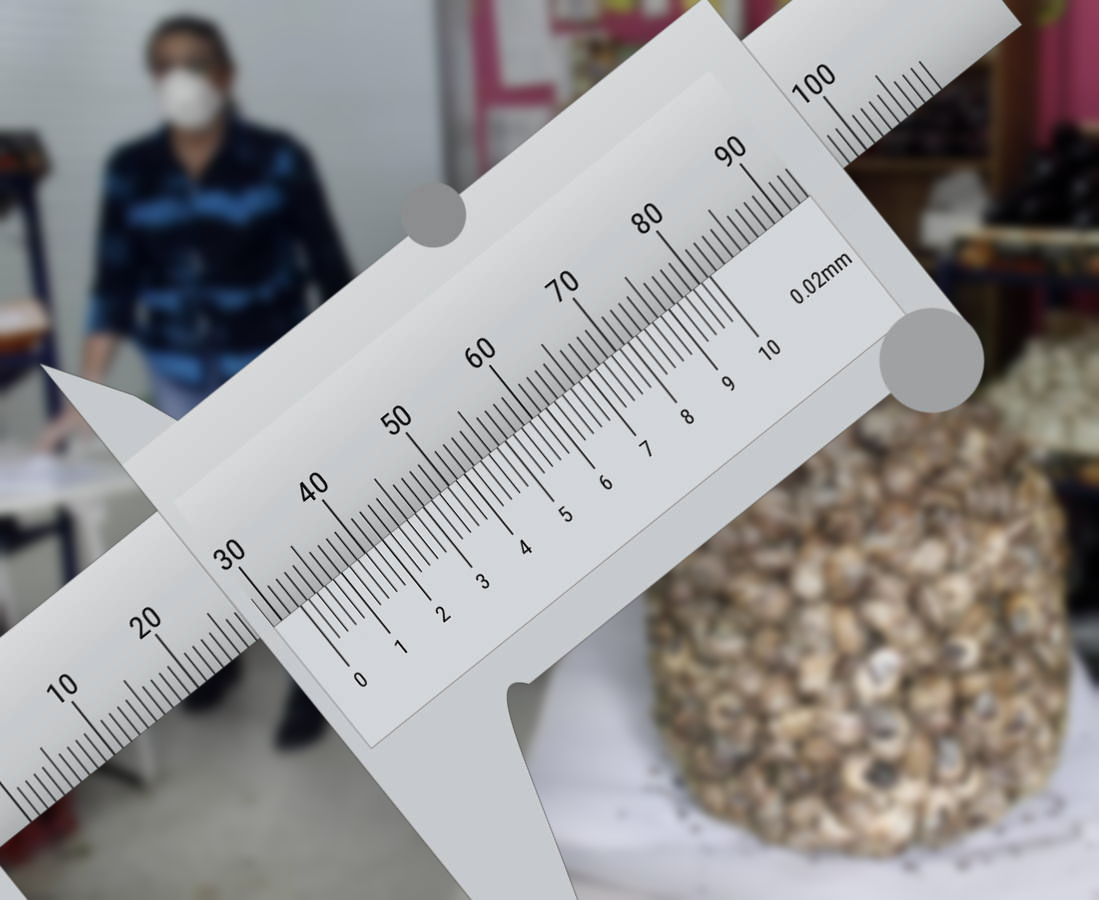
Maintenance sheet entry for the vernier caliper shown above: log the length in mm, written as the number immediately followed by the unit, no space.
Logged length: 32.2mm
